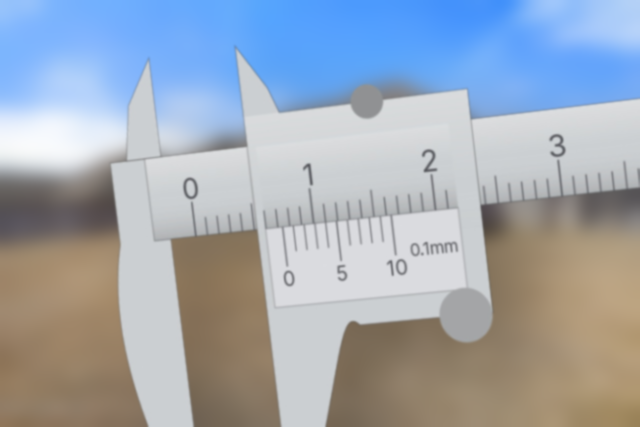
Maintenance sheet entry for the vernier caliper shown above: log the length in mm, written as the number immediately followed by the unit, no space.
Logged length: 7.4mm
